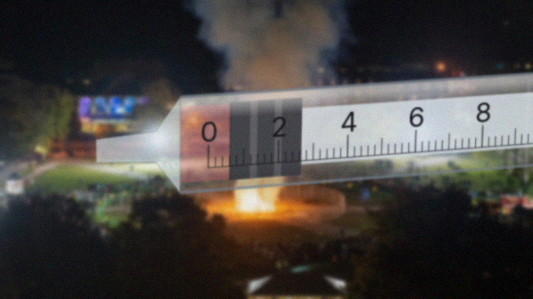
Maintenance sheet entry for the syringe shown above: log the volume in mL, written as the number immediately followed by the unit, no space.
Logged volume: 0.6mL
